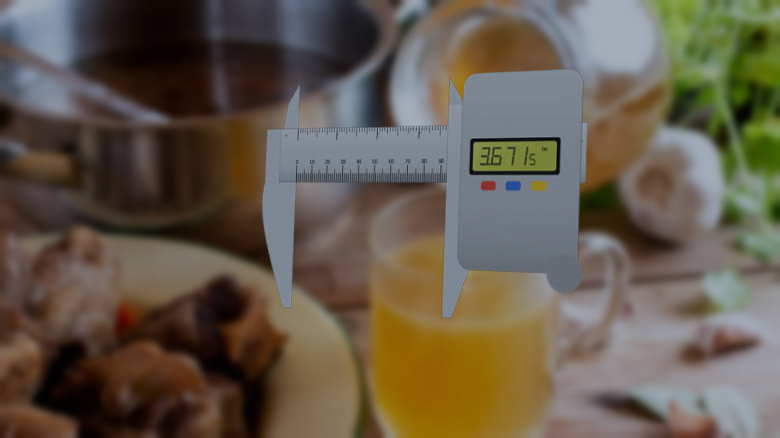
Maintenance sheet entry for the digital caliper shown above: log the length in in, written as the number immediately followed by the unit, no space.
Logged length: 3.6715in
